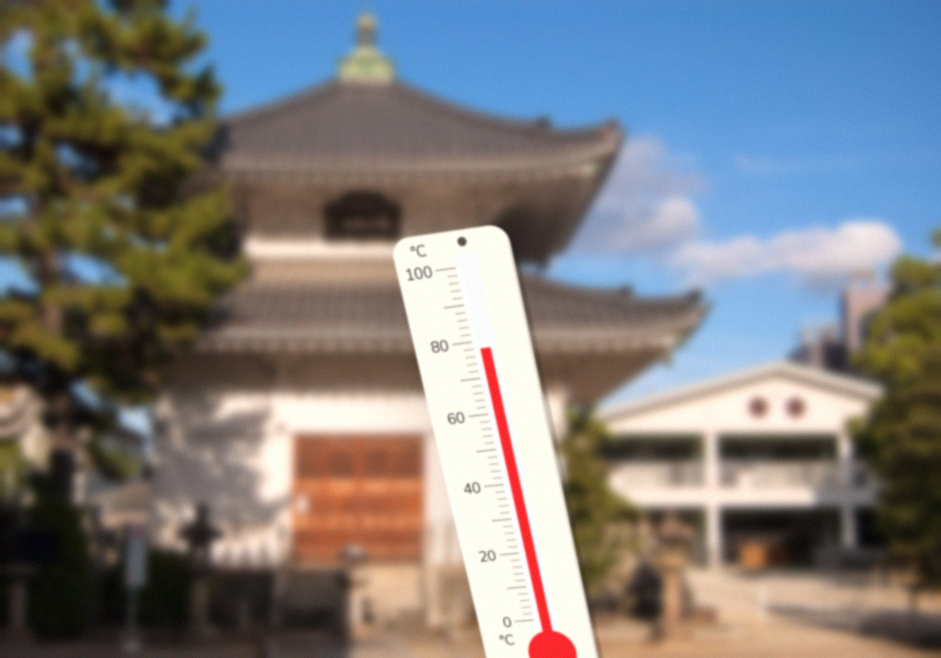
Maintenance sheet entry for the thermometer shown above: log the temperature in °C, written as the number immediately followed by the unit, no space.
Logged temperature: 78°C
